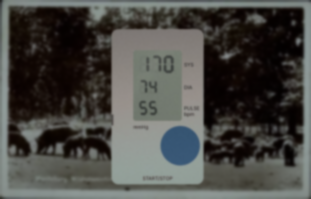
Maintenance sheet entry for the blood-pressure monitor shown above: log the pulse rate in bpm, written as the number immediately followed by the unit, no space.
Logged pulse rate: 55bpm
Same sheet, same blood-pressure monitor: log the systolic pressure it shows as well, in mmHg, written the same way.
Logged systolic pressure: 170mmHg
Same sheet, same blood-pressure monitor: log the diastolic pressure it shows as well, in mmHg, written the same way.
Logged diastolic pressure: 74mmHg
